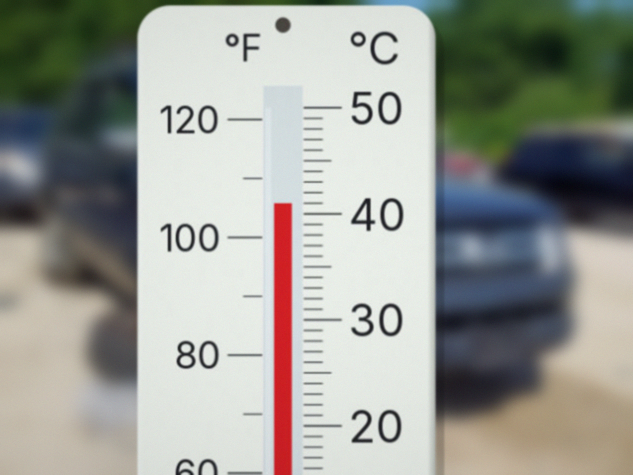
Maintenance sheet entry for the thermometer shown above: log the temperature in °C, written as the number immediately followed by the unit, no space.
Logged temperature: 41°C
